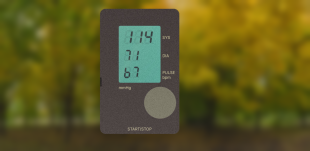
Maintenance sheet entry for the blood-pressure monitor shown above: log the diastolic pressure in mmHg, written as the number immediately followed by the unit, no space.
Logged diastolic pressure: 71mmHg
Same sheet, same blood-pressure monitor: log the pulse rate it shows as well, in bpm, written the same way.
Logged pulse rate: 67bpm
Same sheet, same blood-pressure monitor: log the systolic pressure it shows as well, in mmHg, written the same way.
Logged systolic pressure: 114mmHg
